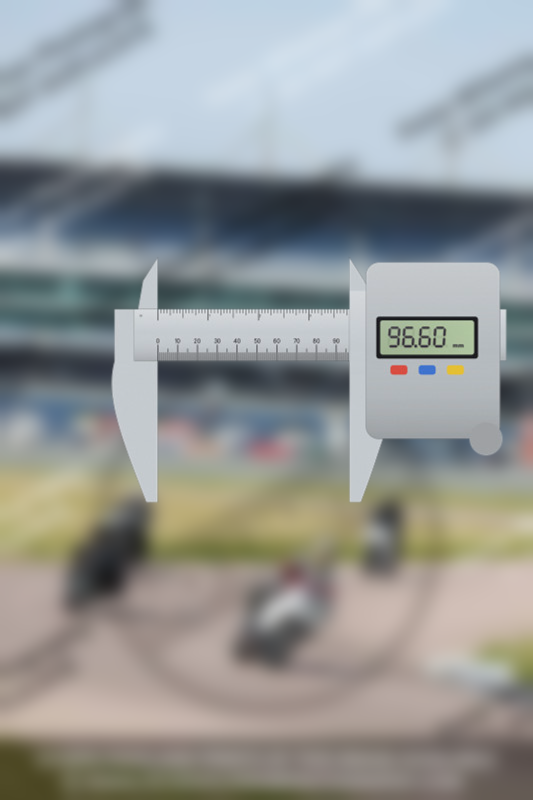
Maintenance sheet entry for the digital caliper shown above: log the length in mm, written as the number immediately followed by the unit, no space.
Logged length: 96.60mm
